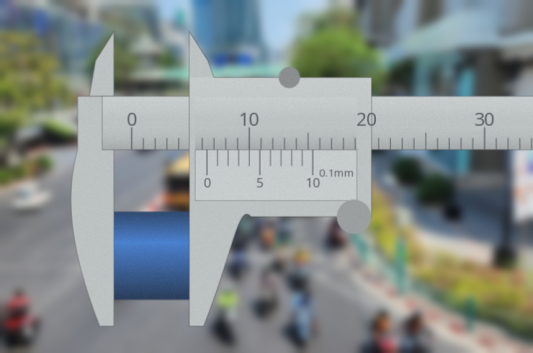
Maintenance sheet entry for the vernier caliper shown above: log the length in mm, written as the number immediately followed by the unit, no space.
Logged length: 6.4mm
